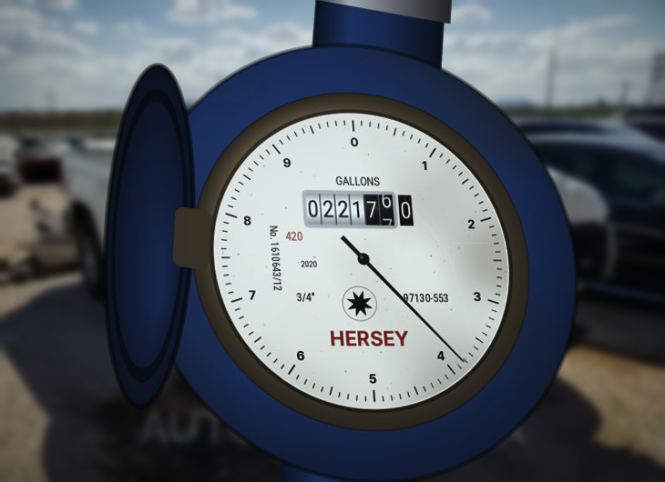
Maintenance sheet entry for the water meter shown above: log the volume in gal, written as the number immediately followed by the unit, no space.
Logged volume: 221763.8gal
